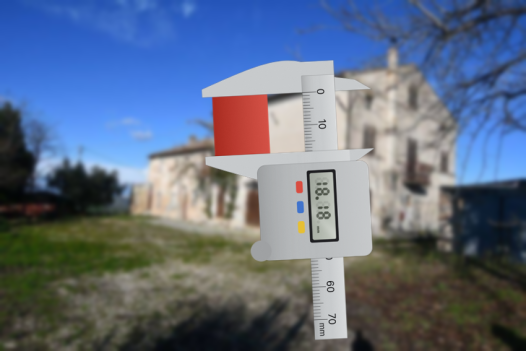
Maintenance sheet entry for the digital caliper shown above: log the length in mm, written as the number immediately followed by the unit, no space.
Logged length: 18.18mm
